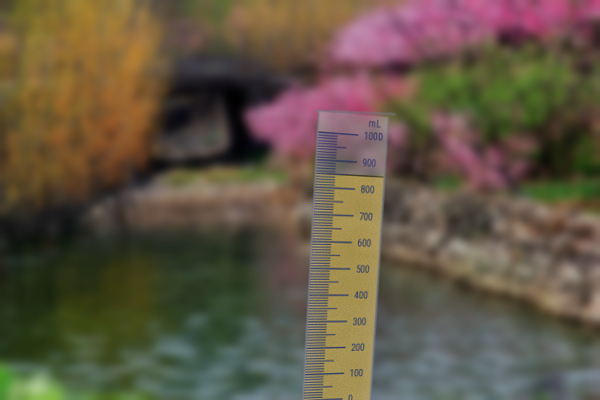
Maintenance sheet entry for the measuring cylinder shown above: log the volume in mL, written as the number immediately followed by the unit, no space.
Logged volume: 850mL
